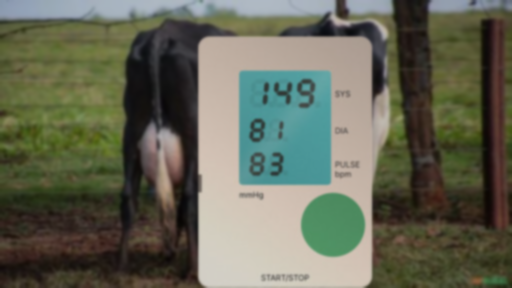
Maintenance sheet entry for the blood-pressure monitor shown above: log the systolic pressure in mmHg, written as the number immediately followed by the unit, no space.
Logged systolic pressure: 149mmHg
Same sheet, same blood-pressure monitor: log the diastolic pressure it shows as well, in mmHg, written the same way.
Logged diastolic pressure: 81mmHg
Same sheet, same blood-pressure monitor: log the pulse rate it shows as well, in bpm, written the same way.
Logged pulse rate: 83bpm
